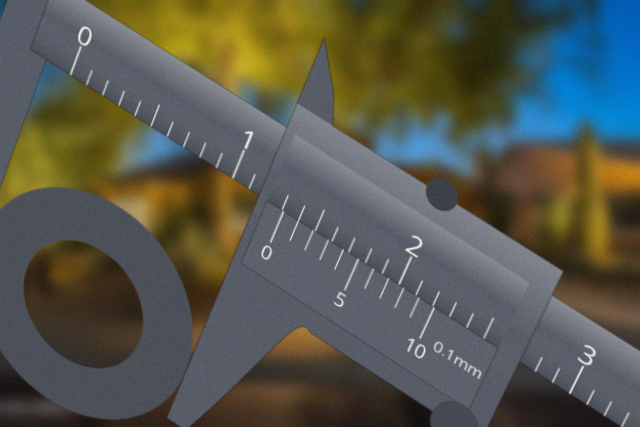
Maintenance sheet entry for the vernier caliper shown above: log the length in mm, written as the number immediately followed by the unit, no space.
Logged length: 13.1mm
